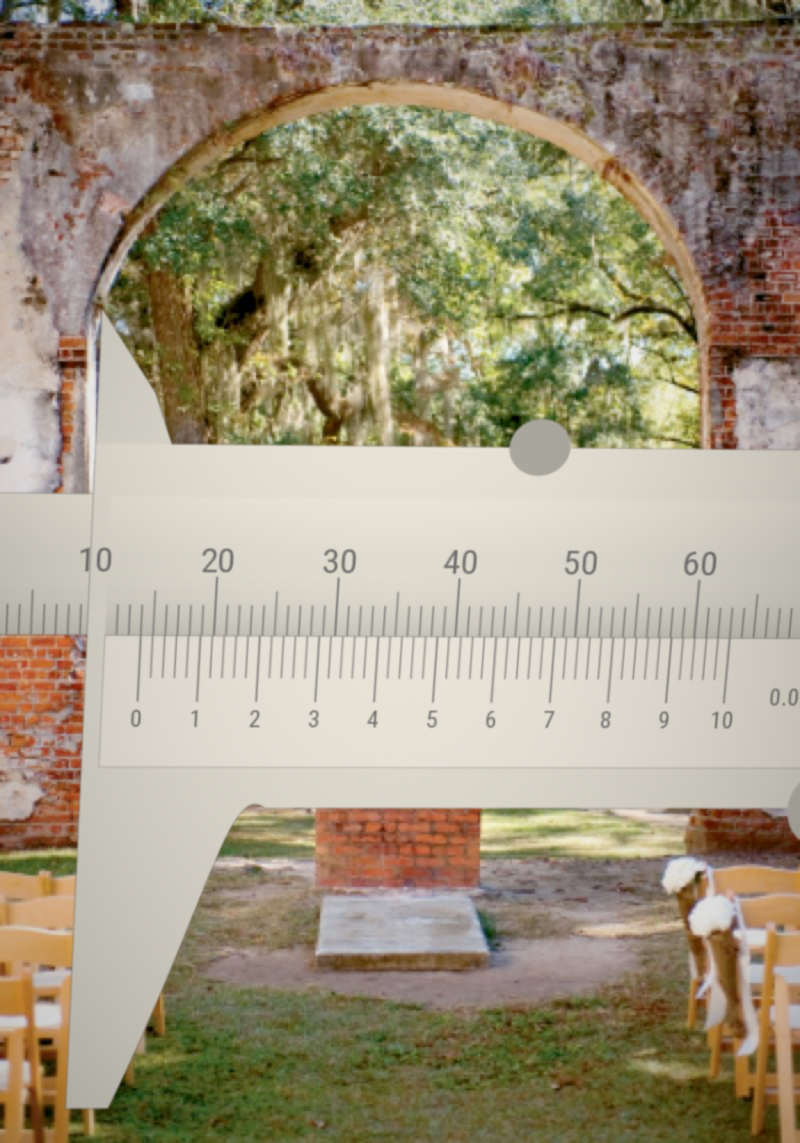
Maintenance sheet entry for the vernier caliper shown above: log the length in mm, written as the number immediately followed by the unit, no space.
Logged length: 14.0mm
